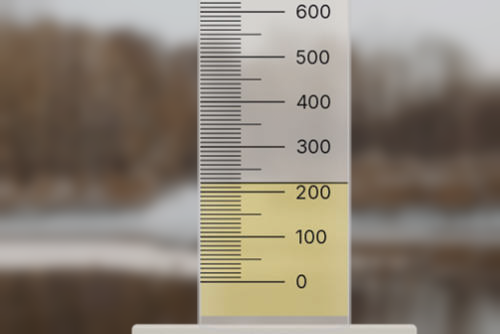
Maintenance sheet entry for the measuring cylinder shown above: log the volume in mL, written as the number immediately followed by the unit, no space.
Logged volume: 220mL
